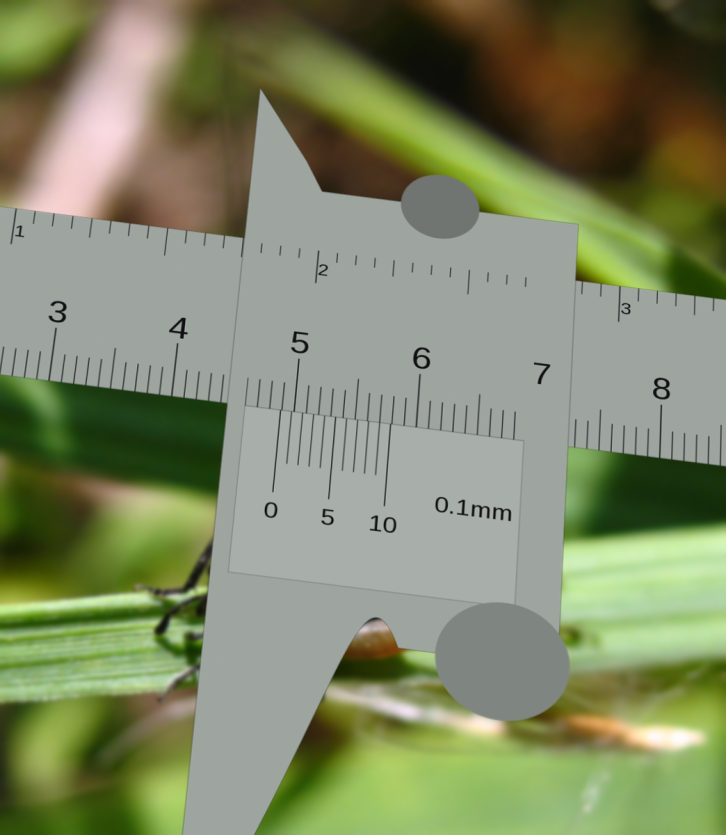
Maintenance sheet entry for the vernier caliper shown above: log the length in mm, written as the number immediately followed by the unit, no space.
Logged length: 48.9mm
